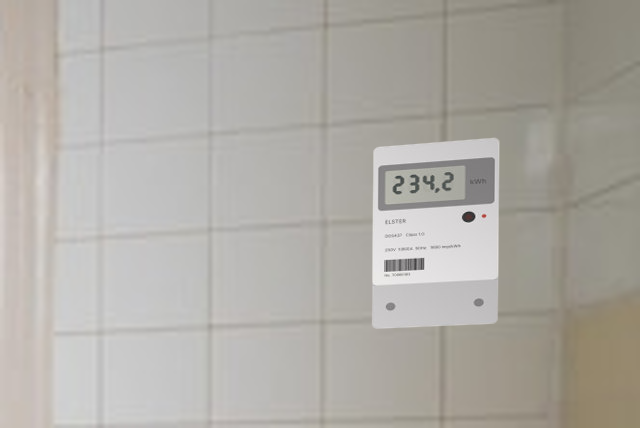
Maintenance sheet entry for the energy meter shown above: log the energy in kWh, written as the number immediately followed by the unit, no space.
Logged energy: 234.2kWh
